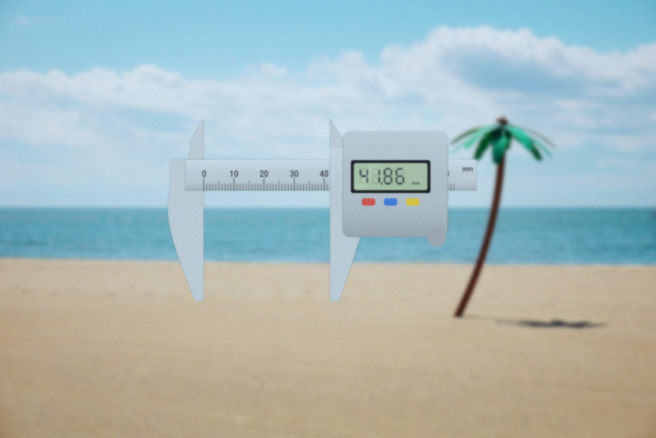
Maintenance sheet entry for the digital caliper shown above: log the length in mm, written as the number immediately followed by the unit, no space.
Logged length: 41.86mm
